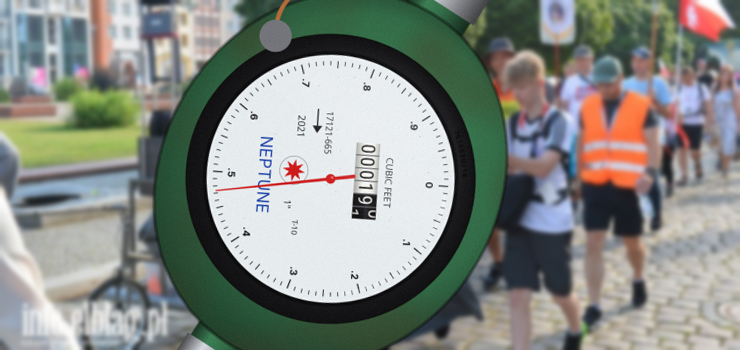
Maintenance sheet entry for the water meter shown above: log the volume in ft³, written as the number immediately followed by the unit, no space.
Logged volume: 190.47ft³
